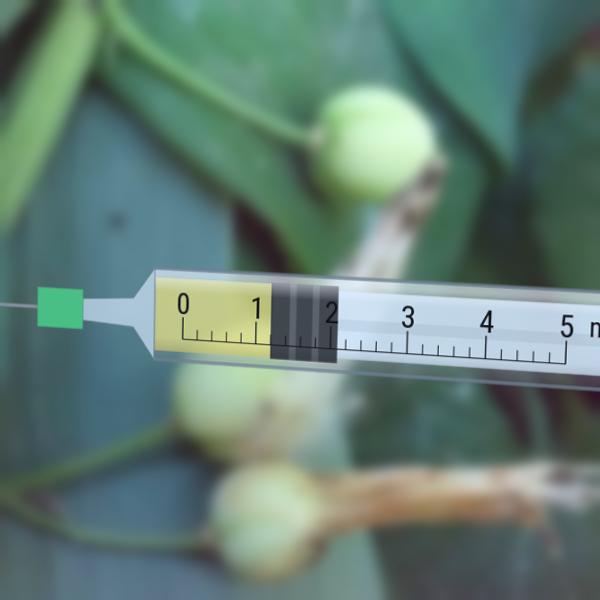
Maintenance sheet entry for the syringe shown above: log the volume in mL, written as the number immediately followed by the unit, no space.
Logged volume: 1.2mL
